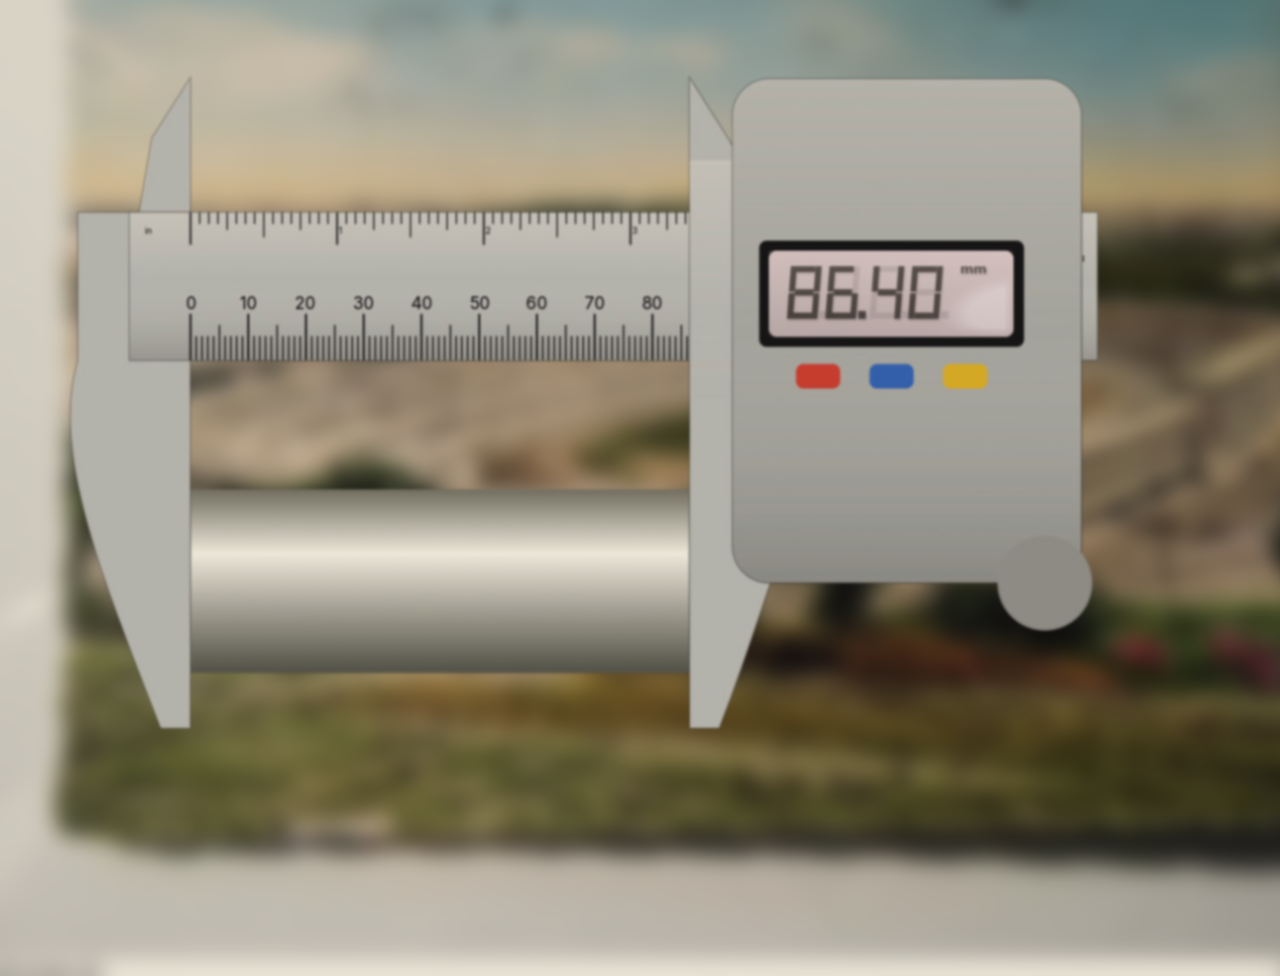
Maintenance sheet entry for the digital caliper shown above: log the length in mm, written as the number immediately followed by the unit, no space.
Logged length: 86.40mm
